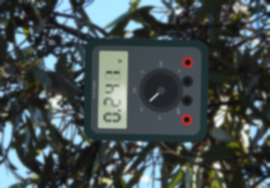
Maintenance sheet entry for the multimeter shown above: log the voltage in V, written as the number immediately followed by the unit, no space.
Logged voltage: 0.241V
